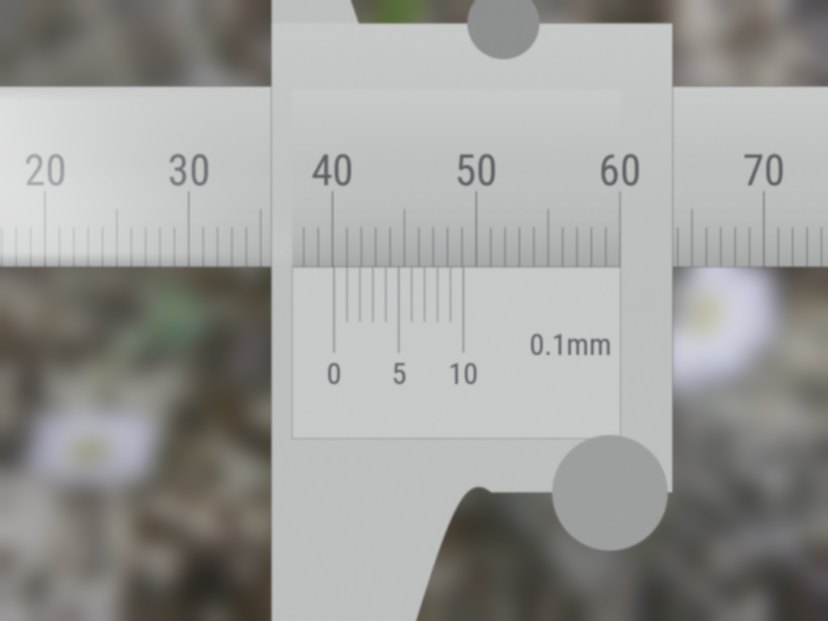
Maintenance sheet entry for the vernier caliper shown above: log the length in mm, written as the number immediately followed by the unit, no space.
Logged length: 40.1mm
